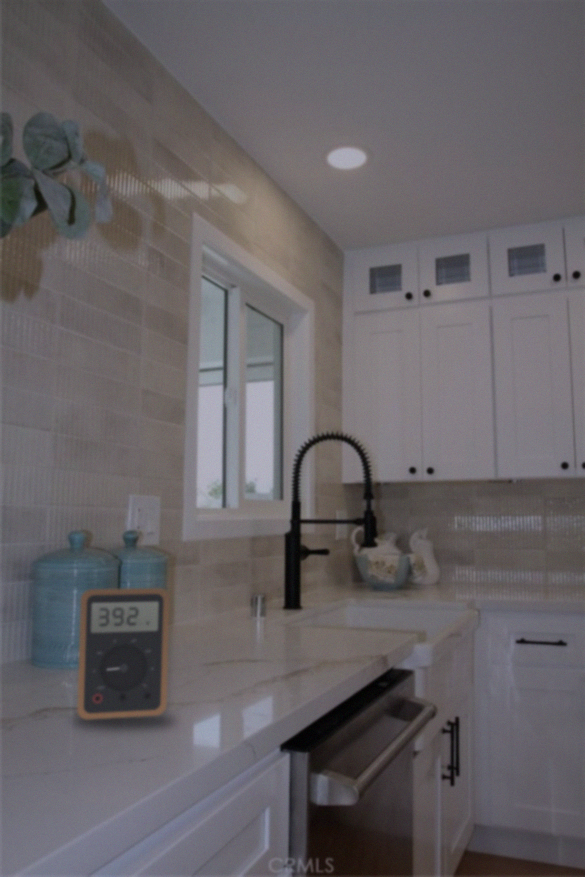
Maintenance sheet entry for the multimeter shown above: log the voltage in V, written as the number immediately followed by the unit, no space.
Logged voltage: 392V
